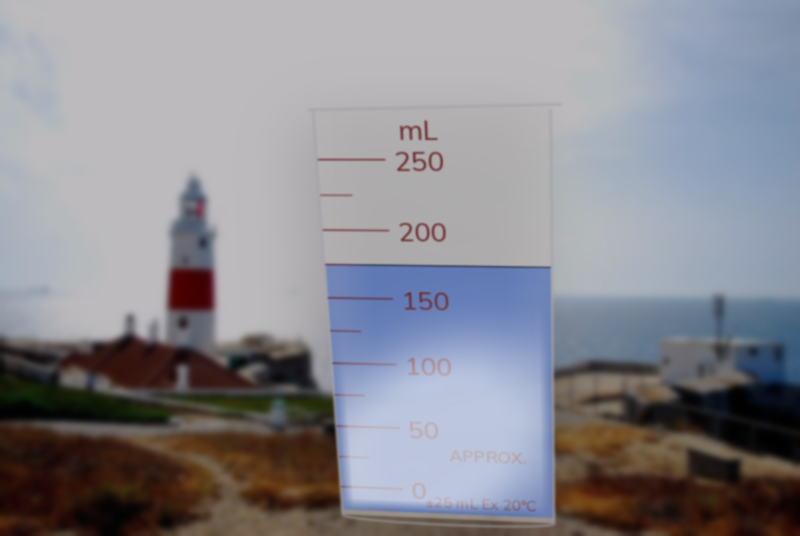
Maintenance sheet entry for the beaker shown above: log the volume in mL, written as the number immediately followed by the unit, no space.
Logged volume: 175mL
